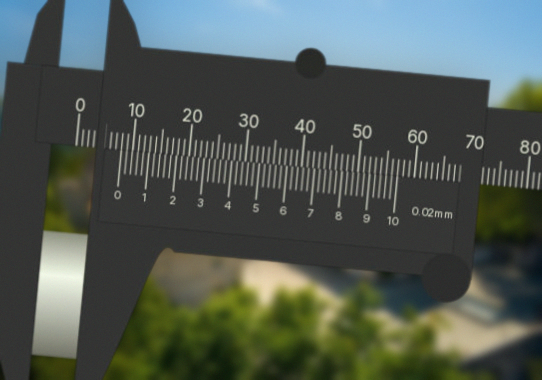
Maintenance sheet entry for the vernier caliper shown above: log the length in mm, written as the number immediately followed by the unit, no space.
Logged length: 8.0mm
